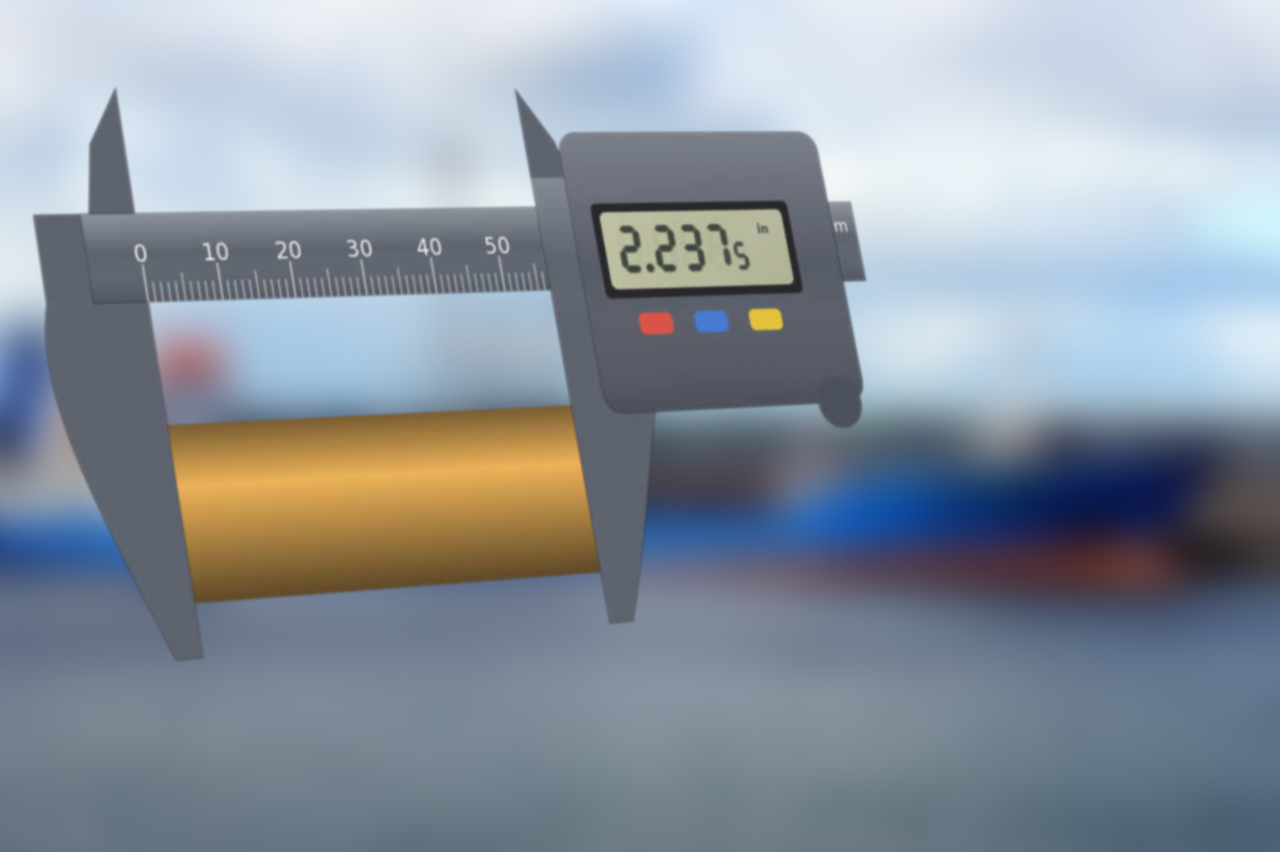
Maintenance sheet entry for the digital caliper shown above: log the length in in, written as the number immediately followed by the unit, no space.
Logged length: 2.2375in
